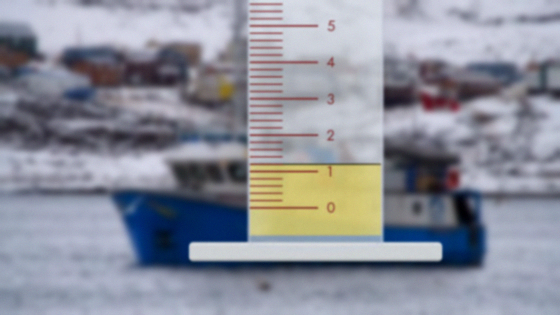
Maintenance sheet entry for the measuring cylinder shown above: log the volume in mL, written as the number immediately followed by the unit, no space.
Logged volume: 1.2mL
